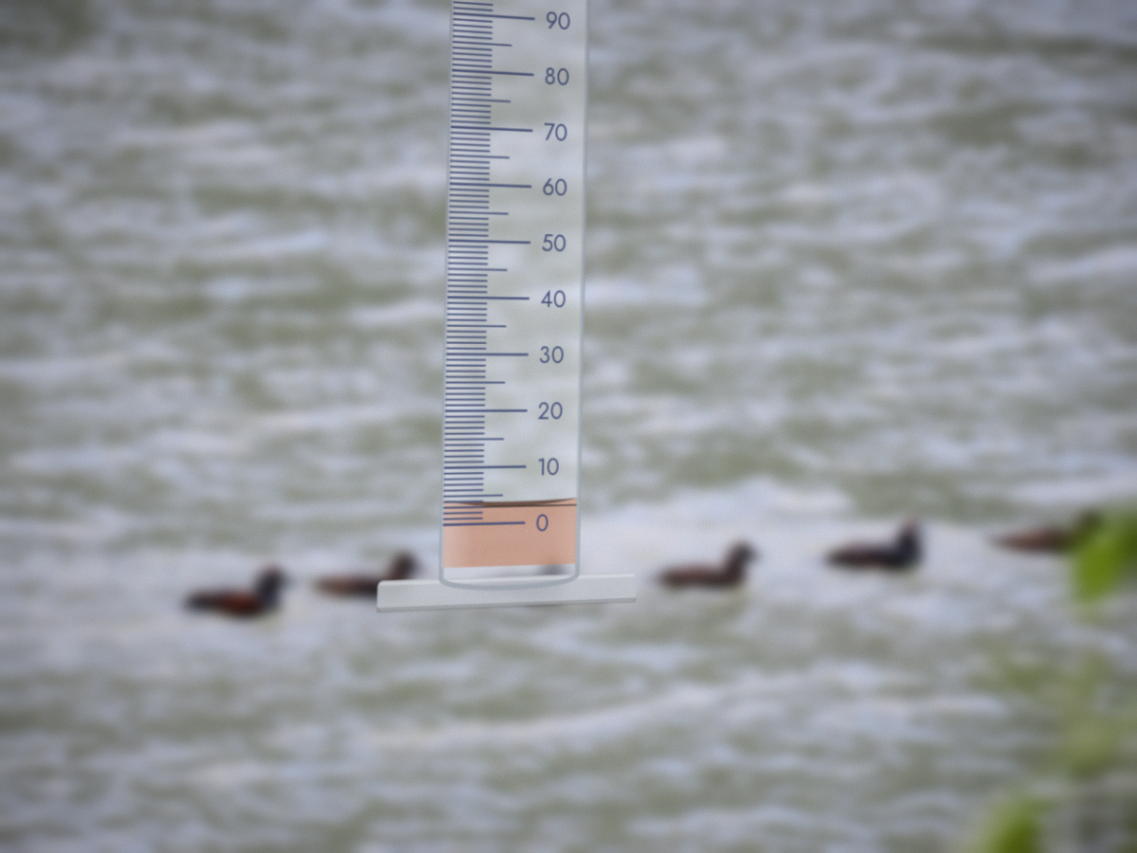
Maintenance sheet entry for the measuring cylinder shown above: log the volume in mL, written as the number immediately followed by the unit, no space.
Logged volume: 3mL
